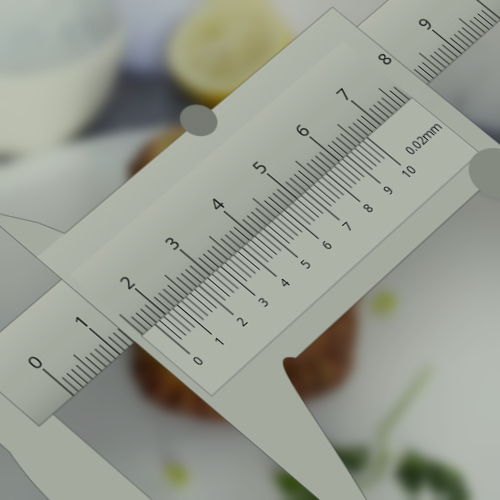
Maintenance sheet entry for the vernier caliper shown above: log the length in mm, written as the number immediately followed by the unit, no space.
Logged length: 17.6mm
